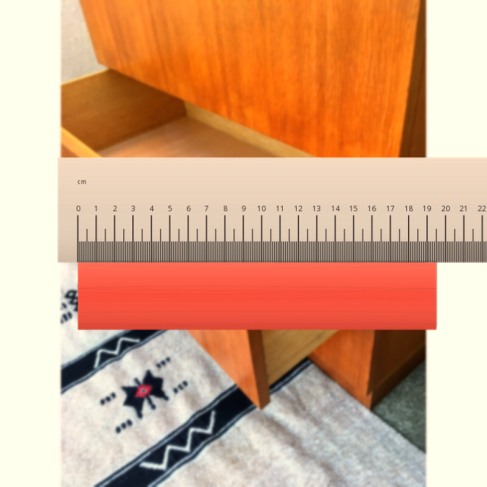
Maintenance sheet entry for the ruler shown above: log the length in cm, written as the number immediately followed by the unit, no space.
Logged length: 19.5cm
